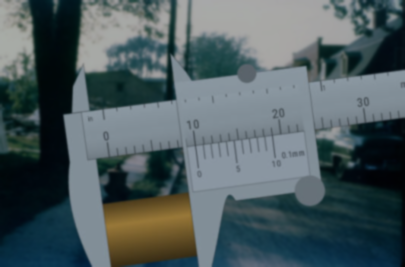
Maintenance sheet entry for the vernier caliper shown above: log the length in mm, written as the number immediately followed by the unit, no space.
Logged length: 10.0mm
